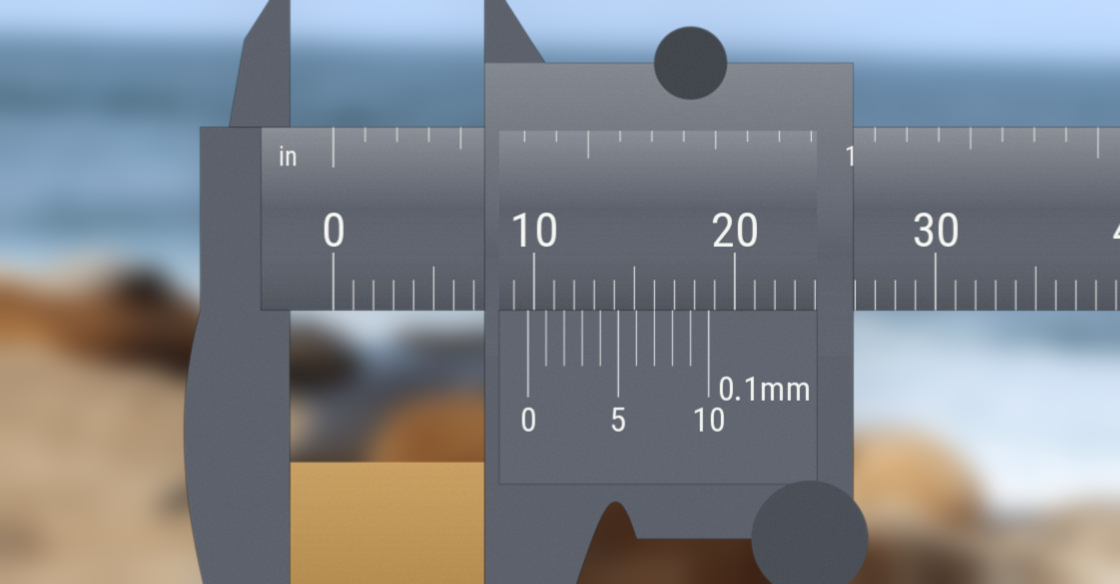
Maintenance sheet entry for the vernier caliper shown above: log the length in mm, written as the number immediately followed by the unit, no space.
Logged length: 9.7mm
